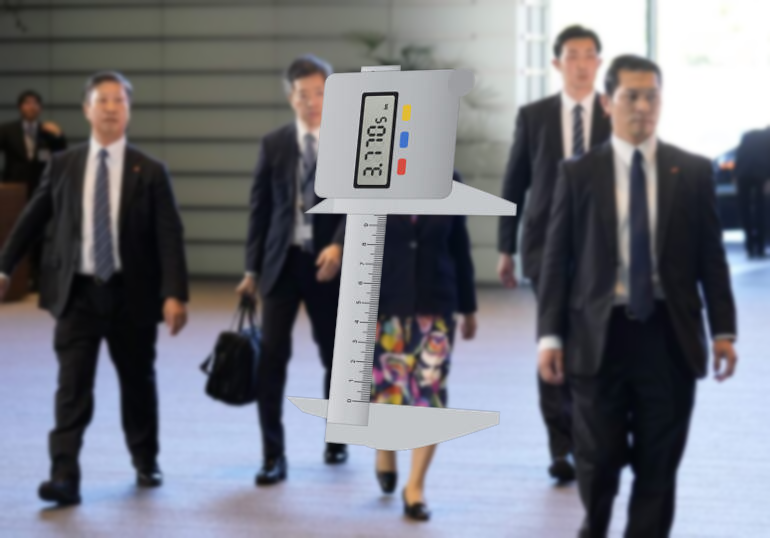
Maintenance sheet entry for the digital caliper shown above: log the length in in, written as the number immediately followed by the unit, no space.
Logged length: 3.7705in
